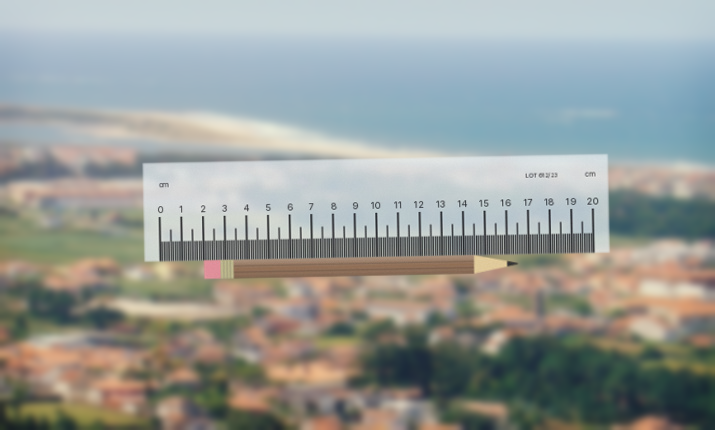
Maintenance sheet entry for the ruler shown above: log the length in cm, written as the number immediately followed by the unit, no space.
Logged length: 14.5cm
